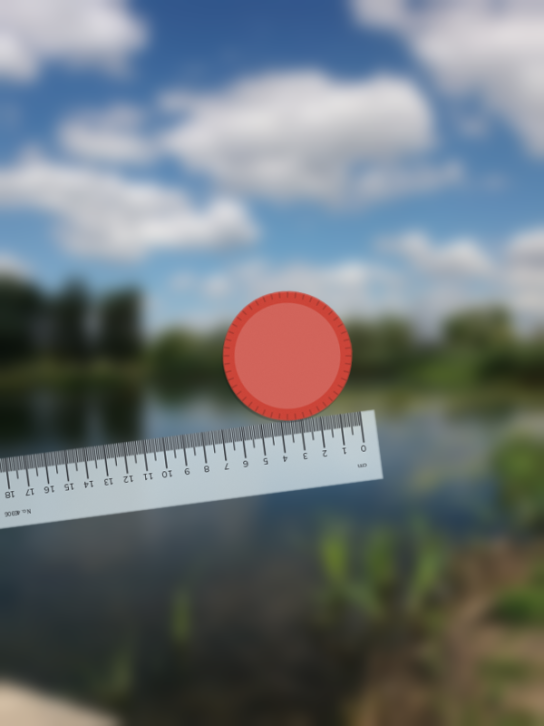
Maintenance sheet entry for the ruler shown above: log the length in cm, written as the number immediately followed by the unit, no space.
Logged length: 6.5cm
